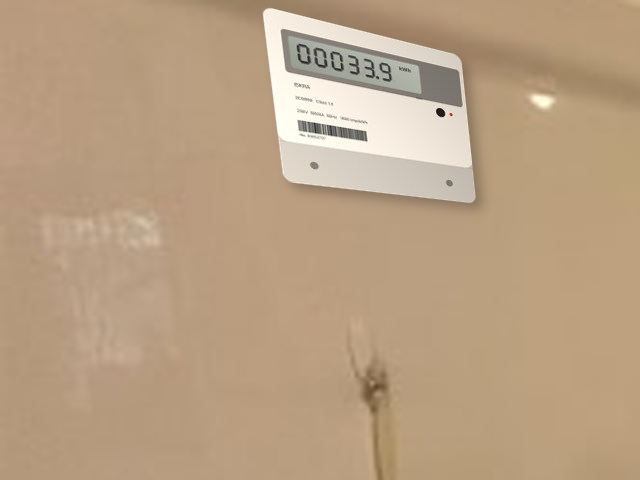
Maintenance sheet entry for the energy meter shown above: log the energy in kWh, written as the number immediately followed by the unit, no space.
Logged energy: 33.9kWh
